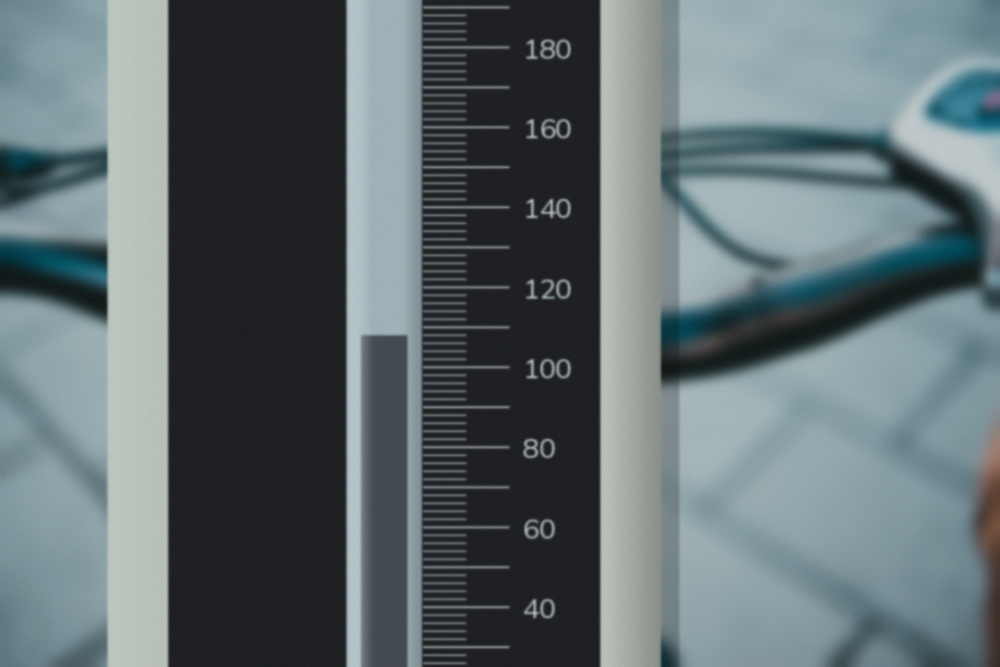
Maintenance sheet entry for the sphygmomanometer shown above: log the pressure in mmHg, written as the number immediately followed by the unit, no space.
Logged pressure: 108mmHg
